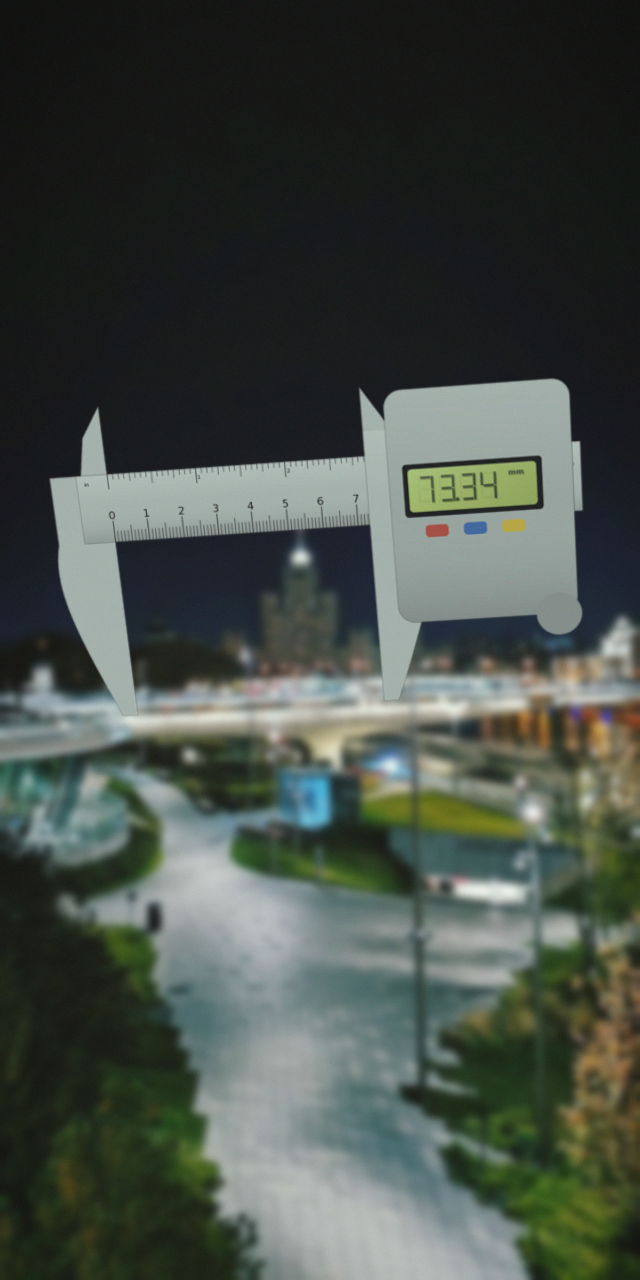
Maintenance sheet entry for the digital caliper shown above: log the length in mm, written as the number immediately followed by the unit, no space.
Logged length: 73.34mm
